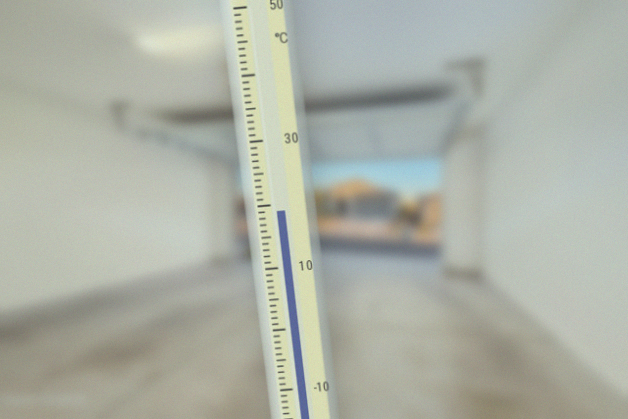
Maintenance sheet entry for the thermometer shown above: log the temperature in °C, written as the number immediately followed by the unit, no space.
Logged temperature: 19°C
